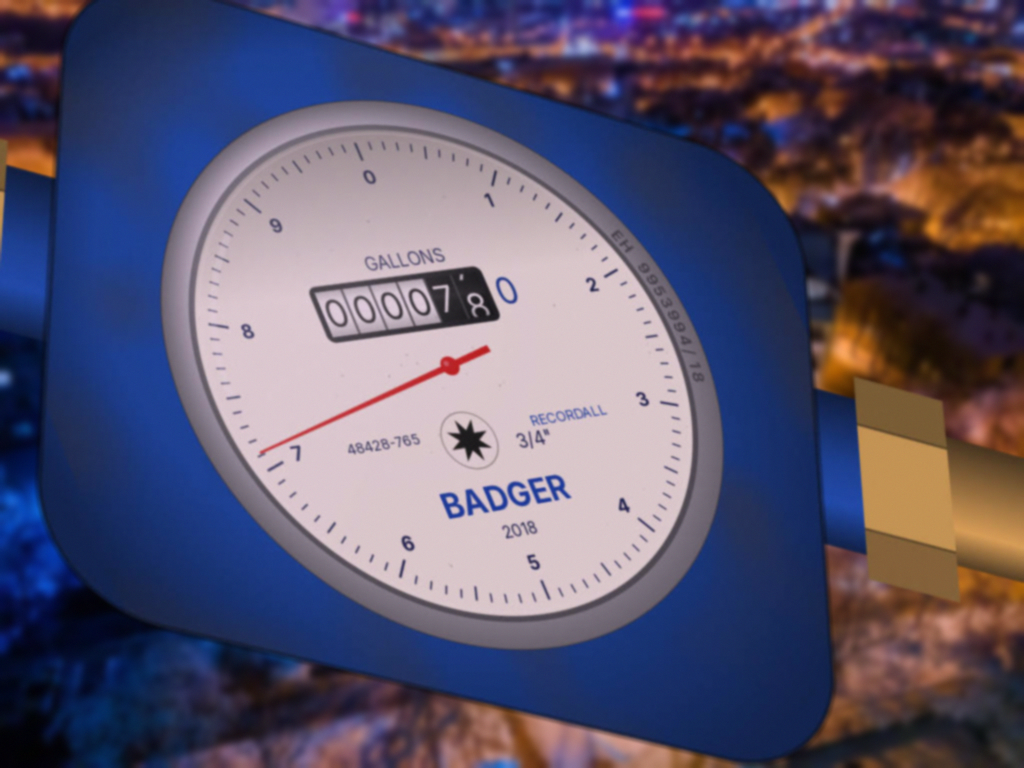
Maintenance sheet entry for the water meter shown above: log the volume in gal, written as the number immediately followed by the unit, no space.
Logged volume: 777.1gal
